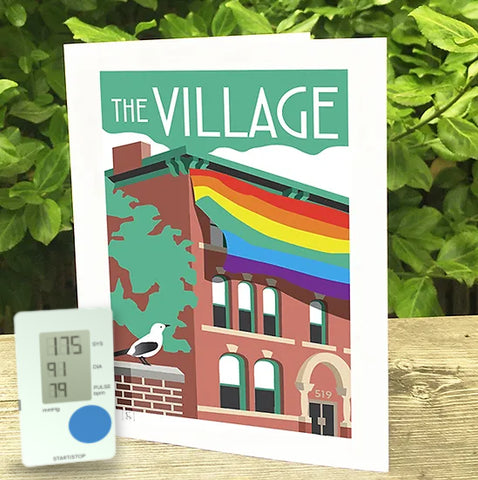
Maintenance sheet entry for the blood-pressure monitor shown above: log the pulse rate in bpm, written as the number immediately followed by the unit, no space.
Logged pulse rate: 79bpm
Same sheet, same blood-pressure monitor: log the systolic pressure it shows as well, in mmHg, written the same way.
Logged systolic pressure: 175mmHg
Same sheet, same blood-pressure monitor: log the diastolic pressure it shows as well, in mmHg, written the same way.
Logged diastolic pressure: 91mmHg
